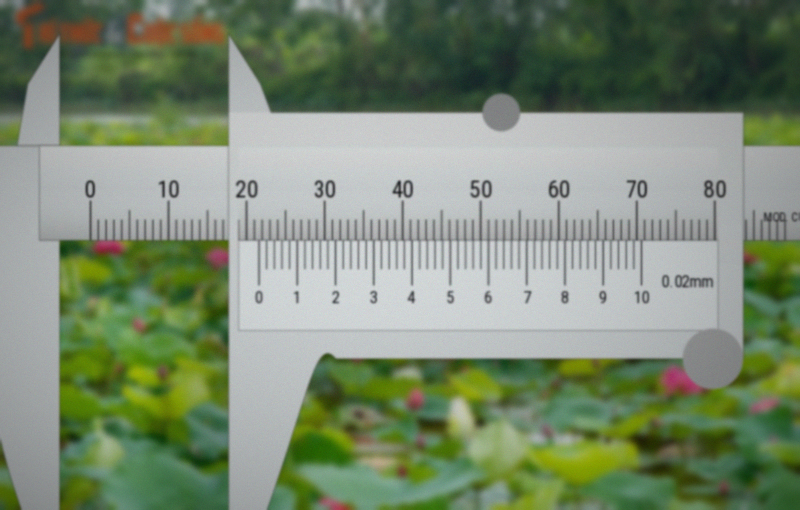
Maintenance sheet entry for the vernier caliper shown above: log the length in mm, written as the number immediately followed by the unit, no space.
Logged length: 21.6mm
